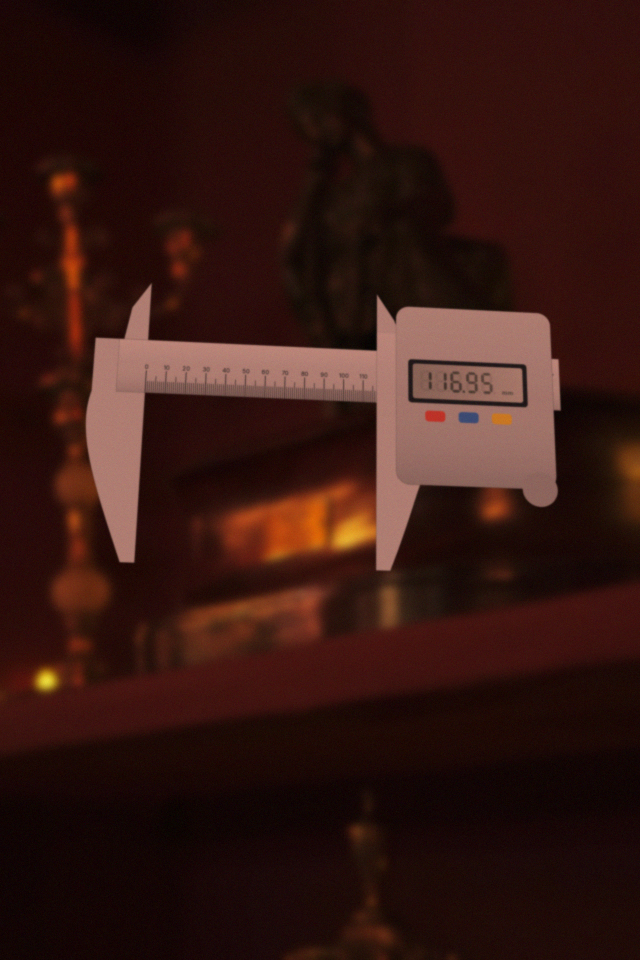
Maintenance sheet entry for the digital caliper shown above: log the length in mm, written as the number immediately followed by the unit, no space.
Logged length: 116.95mm
